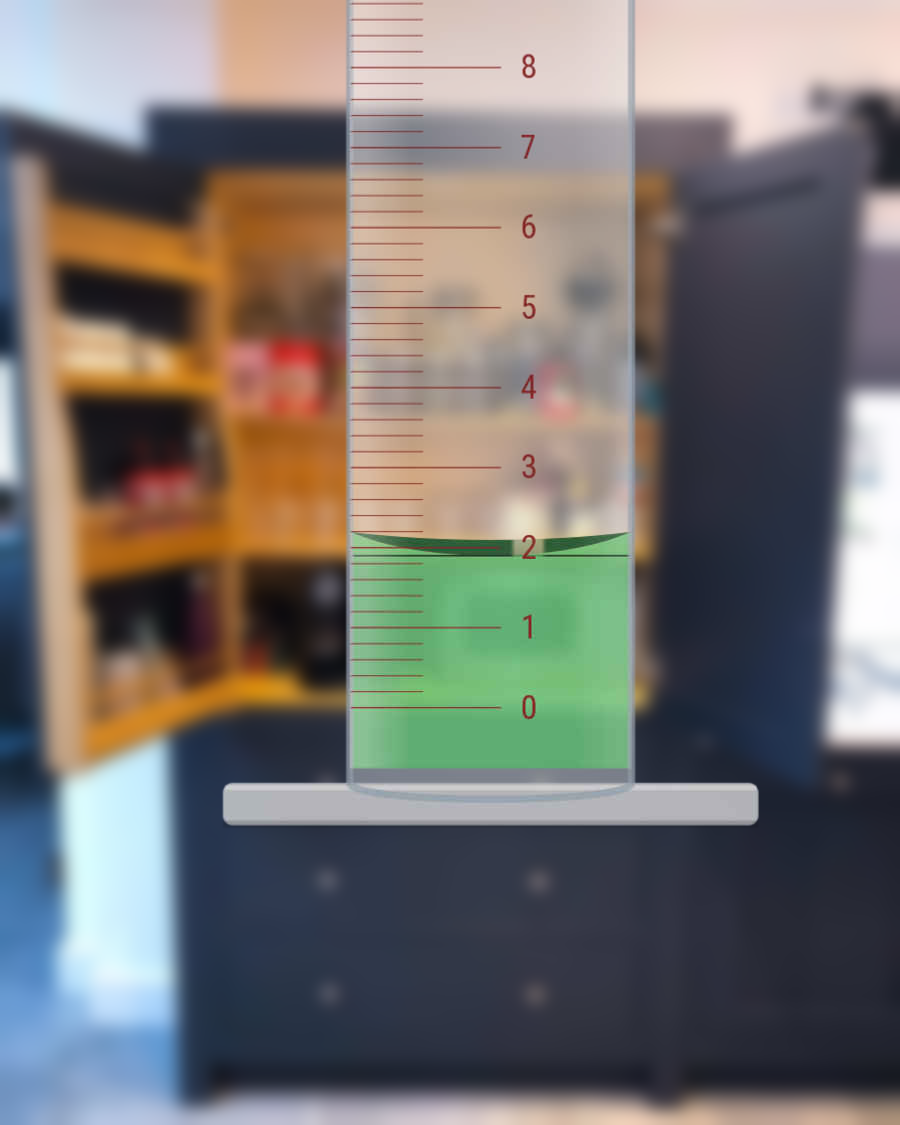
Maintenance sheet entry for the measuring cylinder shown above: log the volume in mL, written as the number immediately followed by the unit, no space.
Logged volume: 1.9mL
